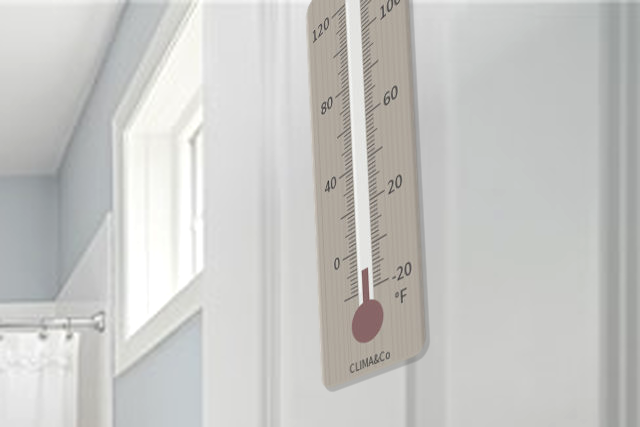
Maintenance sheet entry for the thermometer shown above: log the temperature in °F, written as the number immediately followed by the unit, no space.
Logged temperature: -10°F
